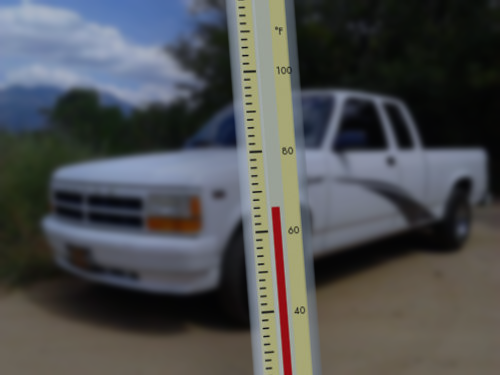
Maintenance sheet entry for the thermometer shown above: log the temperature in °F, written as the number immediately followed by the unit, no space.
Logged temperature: 66°F
